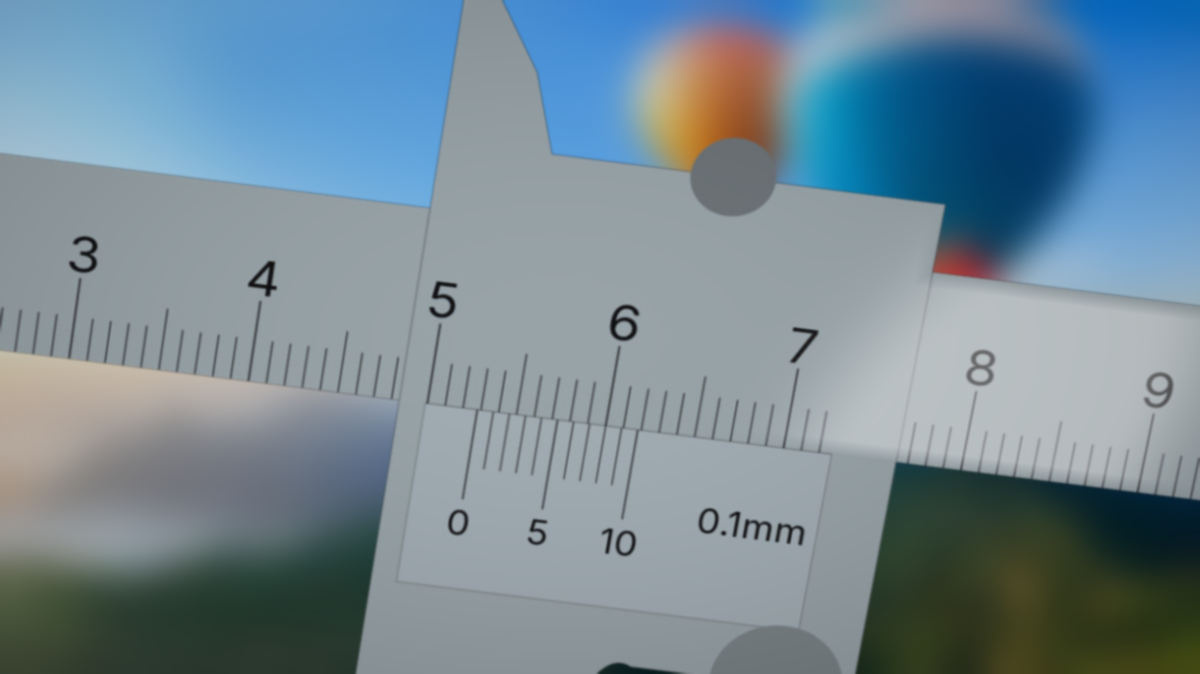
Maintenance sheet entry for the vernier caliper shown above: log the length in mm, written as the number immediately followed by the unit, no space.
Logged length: 52.8mm
